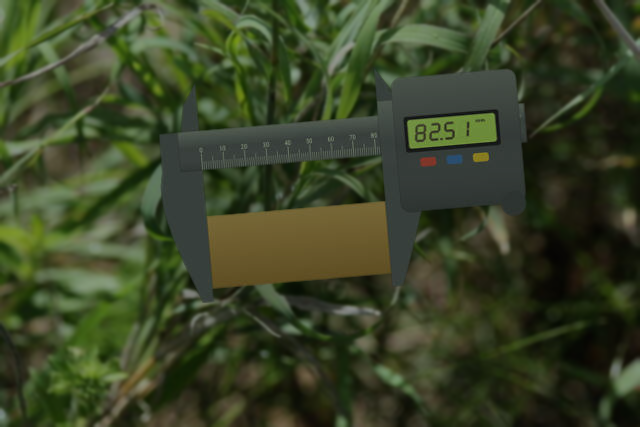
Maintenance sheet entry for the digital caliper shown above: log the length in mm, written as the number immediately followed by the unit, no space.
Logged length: 82.51mm
